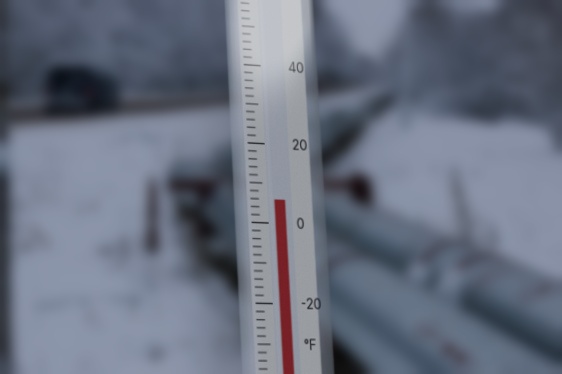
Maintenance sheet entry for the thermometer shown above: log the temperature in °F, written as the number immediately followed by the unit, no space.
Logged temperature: 6°F
